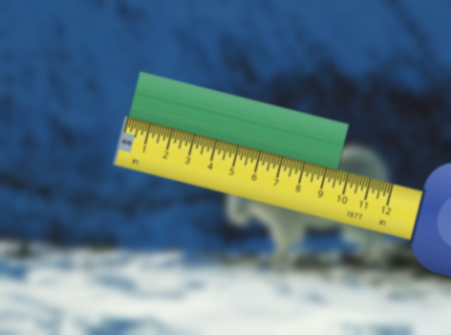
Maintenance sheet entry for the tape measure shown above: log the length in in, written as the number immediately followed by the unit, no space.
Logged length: 9.5in
